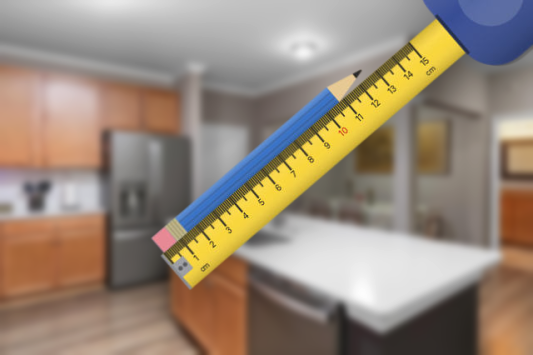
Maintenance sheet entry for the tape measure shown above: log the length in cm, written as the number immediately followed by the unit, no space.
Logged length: 12.5cm
